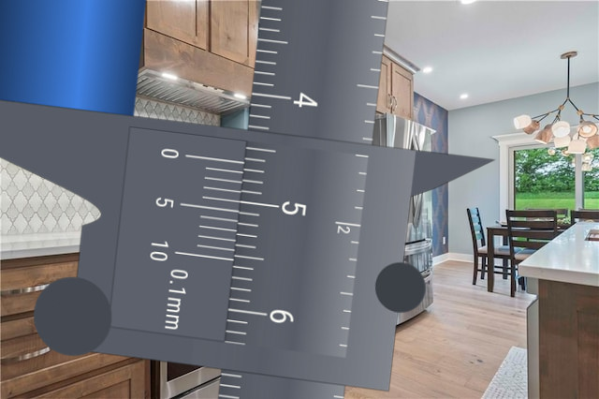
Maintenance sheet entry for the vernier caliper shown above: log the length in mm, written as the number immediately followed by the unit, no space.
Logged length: 46.4mm
